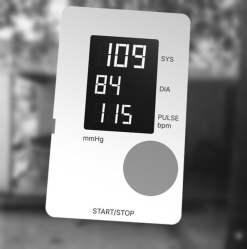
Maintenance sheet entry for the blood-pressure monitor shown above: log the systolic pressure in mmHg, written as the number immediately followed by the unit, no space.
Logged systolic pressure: 109mmHg
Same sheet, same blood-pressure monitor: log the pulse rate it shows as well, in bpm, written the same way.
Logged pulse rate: 115bpm
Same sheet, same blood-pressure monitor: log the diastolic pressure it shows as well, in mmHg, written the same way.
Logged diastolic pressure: 84mmHg
